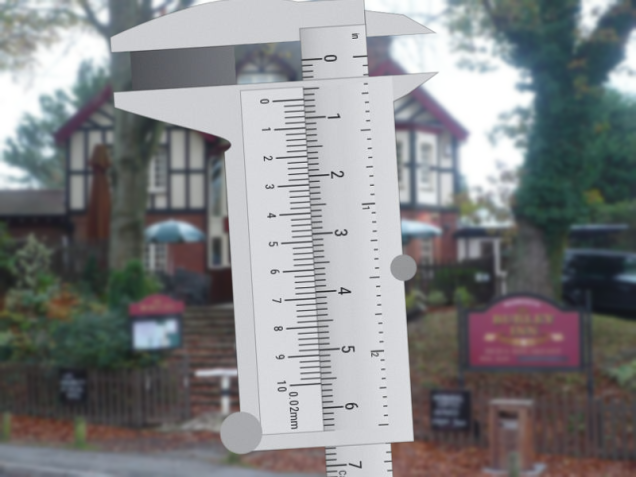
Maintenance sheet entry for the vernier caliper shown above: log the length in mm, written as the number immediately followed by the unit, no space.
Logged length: 6.8mm
